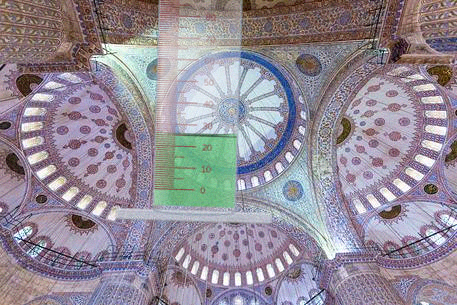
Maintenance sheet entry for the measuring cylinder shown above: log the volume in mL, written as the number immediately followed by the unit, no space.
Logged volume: 25mL
